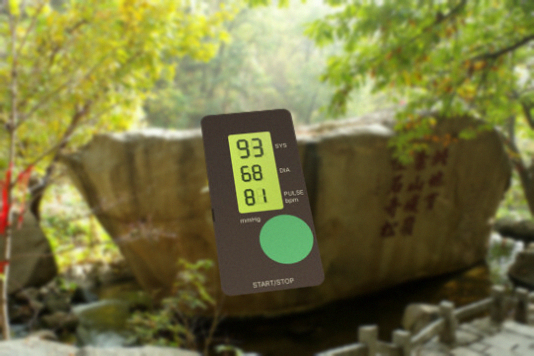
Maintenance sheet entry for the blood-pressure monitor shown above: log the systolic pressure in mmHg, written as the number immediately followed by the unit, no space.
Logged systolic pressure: 93mmHg
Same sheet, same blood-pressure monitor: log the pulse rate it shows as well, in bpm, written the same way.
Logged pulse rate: 81bpm
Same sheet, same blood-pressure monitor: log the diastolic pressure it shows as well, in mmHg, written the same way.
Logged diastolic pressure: 68mmHg
